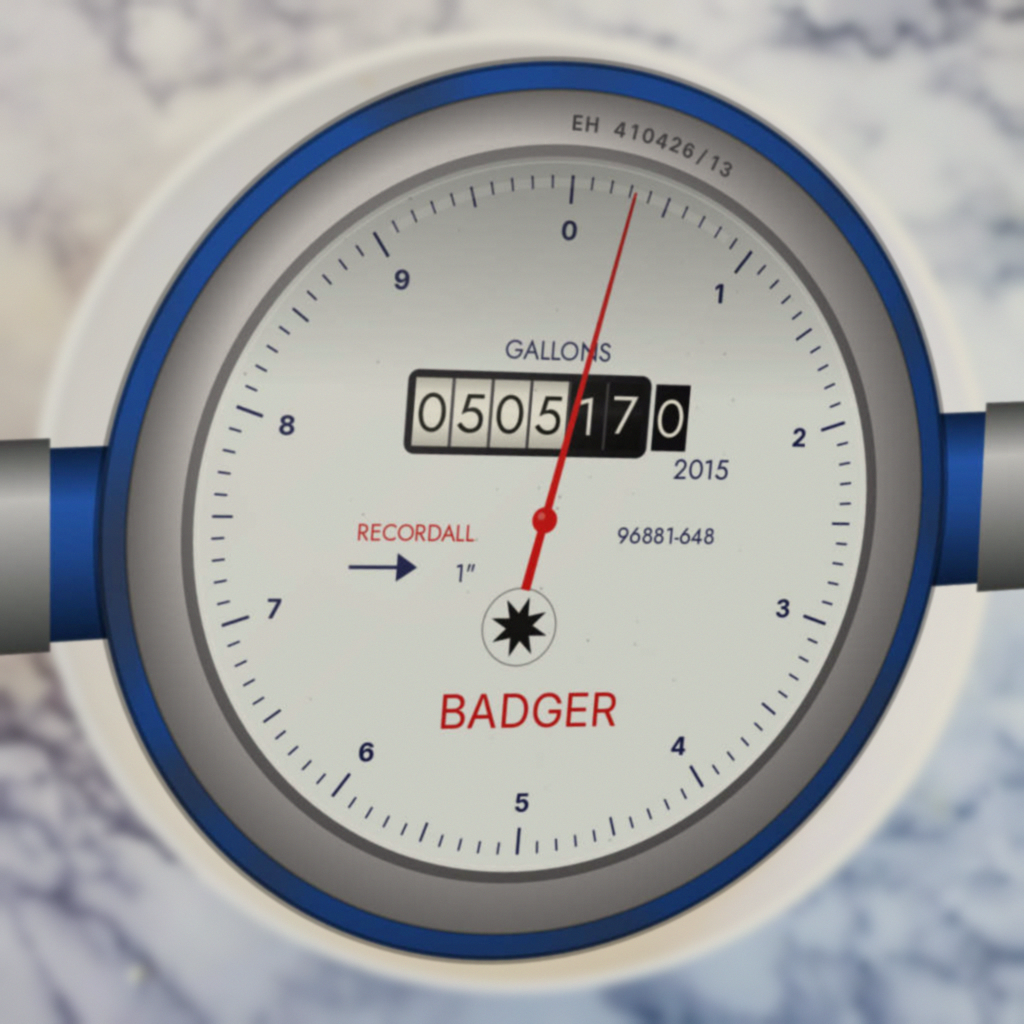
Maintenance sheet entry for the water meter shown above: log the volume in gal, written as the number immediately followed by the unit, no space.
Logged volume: 505170.3gal
